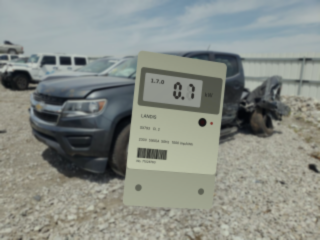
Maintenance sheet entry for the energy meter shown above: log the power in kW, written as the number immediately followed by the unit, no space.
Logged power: 0.7kW
